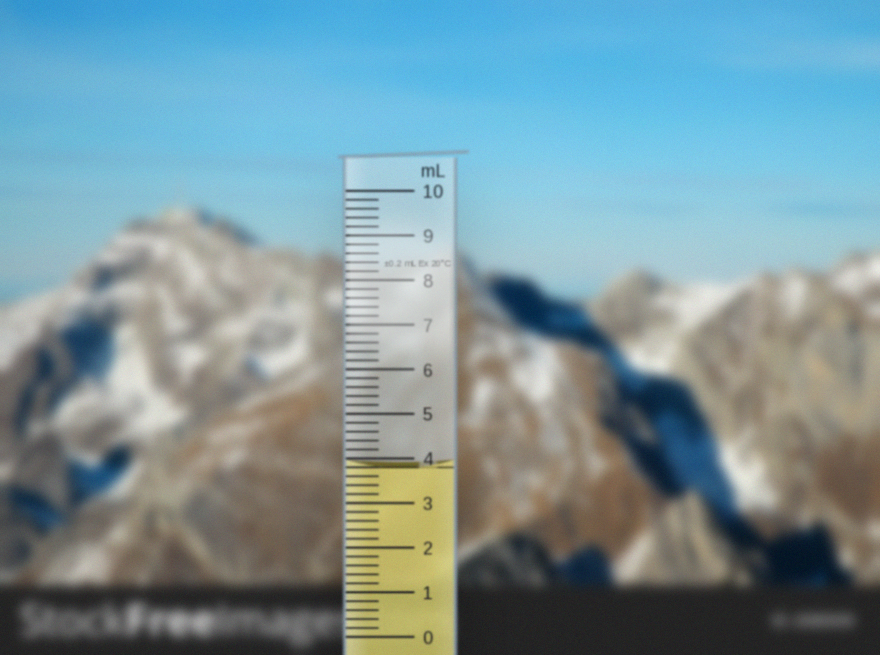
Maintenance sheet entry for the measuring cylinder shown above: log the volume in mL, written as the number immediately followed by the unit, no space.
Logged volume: 3.8mL
